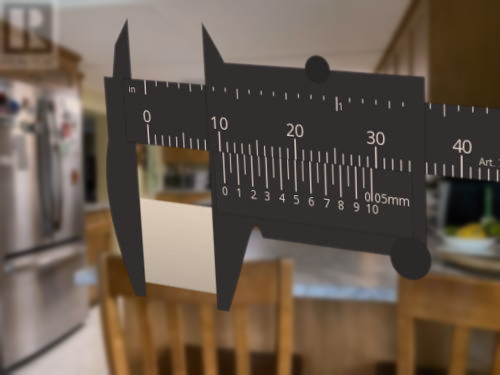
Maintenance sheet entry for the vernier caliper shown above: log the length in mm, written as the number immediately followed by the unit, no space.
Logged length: 10.4mm
